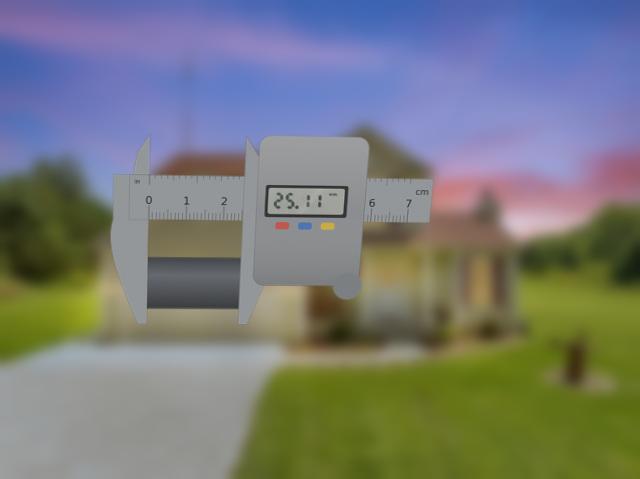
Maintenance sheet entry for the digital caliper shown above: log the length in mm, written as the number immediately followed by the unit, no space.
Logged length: 25.11mm
